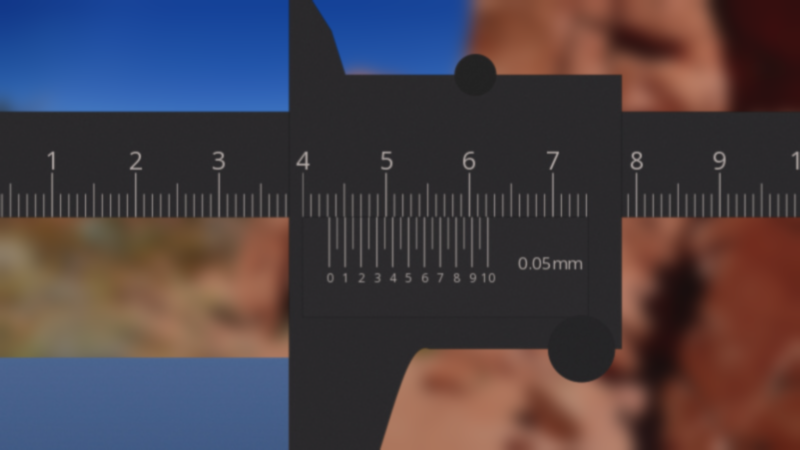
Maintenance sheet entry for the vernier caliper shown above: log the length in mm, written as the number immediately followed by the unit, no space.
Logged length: 43.2mm
